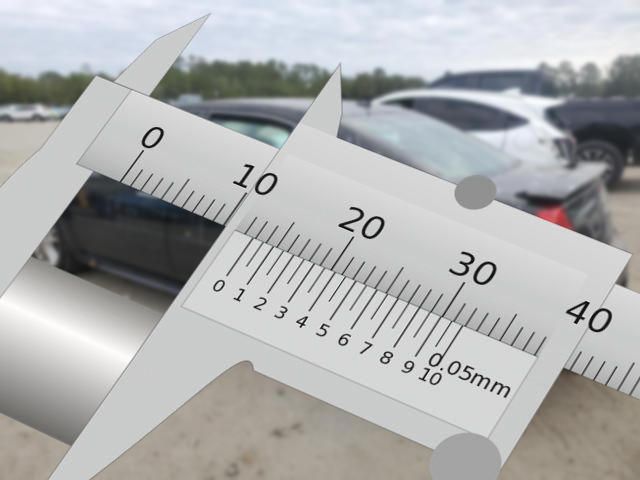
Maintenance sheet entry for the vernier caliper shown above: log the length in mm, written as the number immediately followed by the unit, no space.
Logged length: 12.8mm
